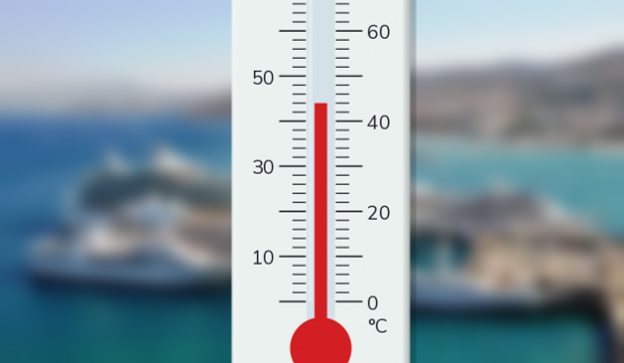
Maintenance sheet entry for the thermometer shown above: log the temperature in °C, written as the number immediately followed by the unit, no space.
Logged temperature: 44°C
